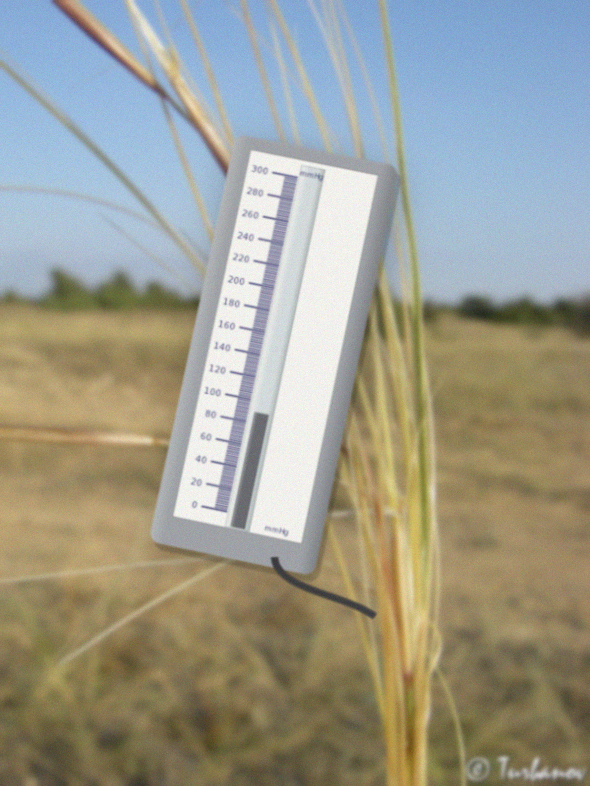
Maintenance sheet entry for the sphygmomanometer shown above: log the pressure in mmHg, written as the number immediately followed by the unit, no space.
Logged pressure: 90mmHg
